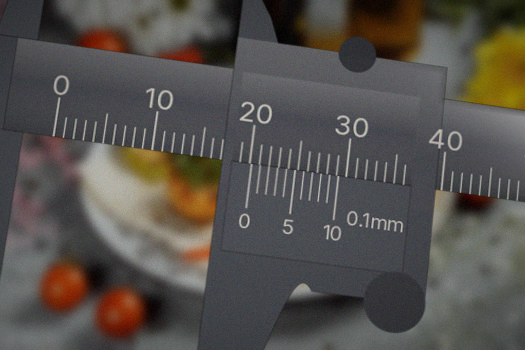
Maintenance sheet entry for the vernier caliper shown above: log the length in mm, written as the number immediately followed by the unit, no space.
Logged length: 20.2mm
